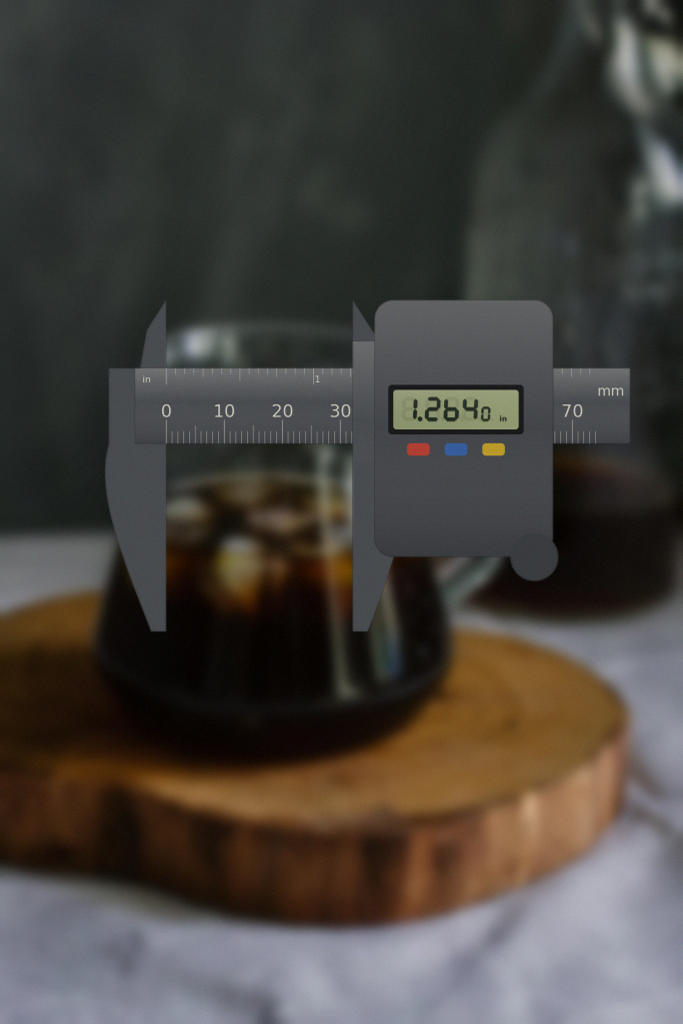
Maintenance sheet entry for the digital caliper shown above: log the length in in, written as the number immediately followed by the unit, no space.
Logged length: 1.2640in
